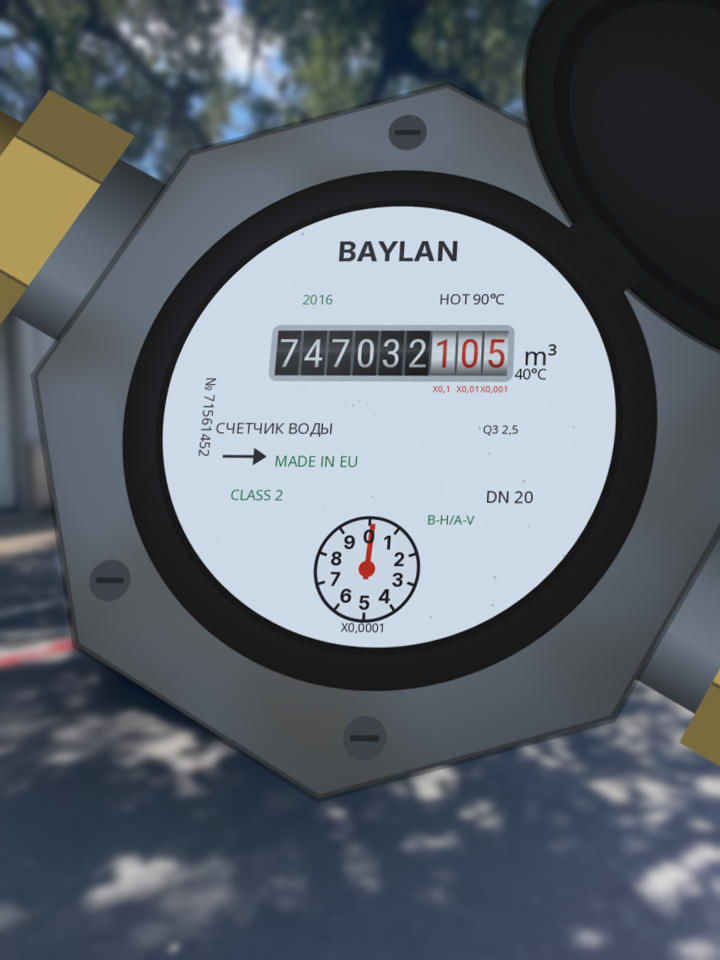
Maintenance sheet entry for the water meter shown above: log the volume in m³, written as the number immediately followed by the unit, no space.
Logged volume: 747032.1050m³
